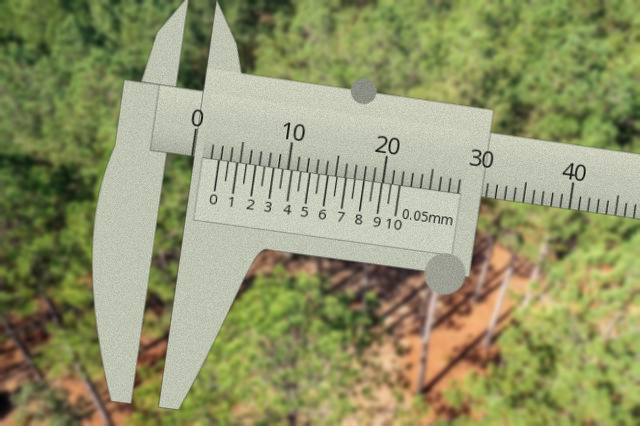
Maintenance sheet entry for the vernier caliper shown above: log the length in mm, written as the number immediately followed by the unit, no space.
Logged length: 2.8mm
